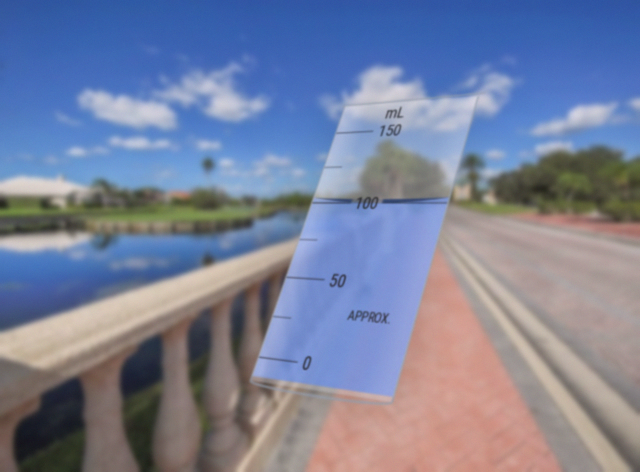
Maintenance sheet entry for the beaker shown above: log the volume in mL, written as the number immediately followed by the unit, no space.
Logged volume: 100mL
